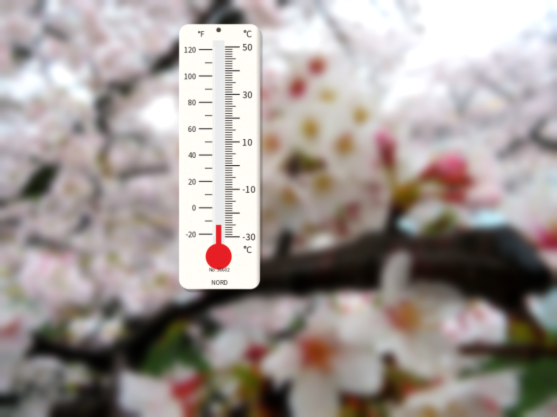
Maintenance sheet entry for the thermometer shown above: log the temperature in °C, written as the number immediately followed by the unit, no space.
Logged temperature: -25°C
